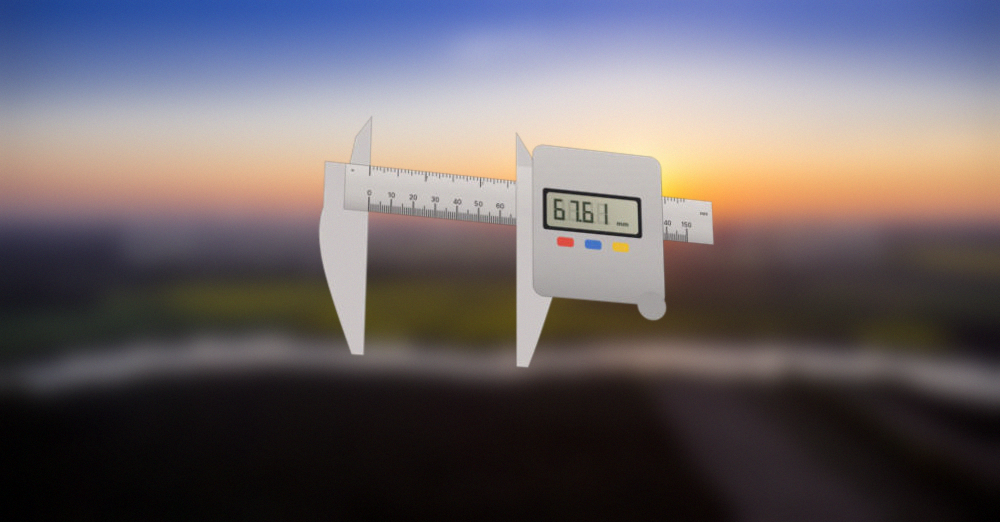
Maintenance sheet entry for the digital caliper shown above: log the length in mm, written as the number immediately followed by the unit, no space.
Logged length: 67.61mm
